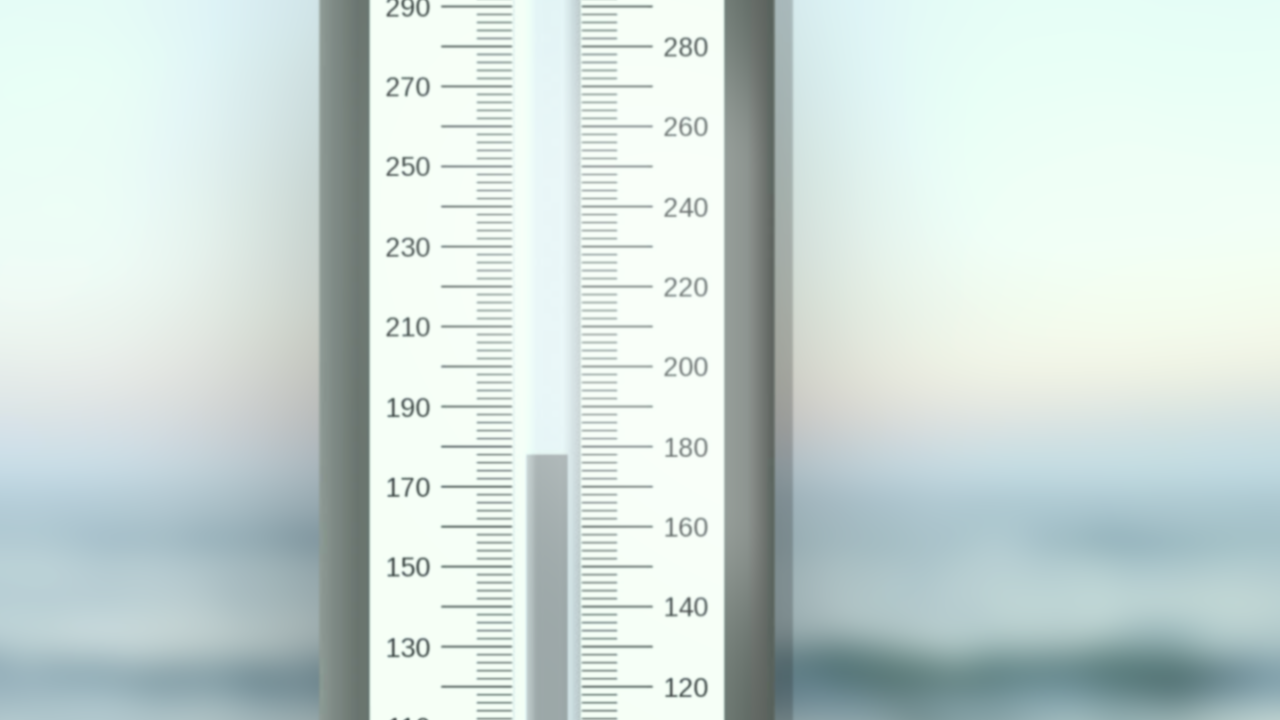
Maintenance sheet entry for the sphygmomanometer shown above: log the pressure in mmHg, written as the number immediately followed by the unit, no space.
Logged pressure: 178mmHg
